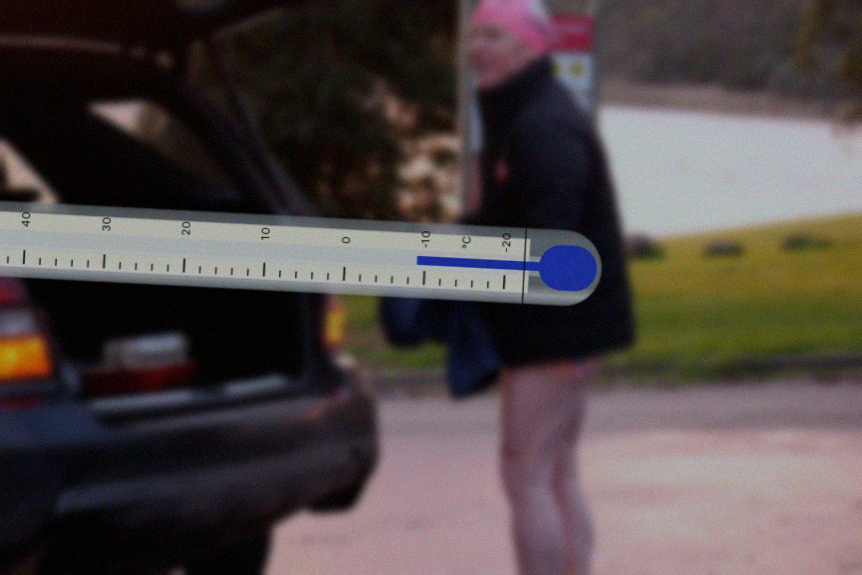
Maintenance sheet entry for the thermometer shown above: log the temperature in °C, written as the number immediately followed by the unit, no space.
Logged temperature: -9°C
